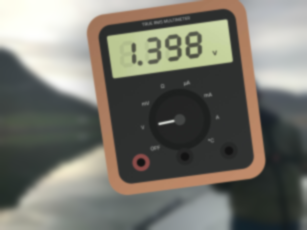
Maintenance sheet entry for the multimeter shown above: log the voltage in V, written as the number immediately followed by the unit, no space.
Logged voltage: 1.398V
